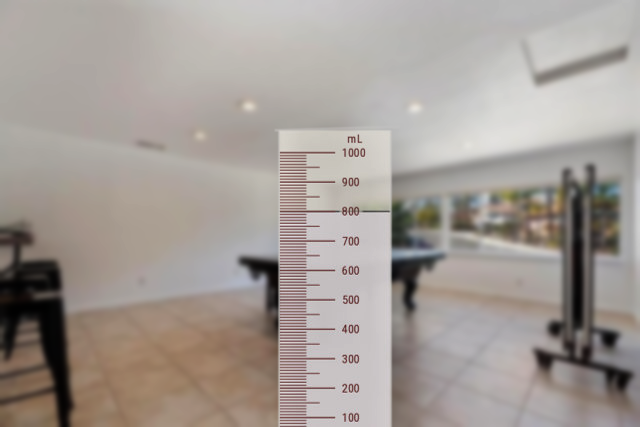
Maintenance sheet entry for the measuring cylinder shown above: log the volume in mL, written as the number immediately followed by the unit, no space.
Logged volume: 800mL
